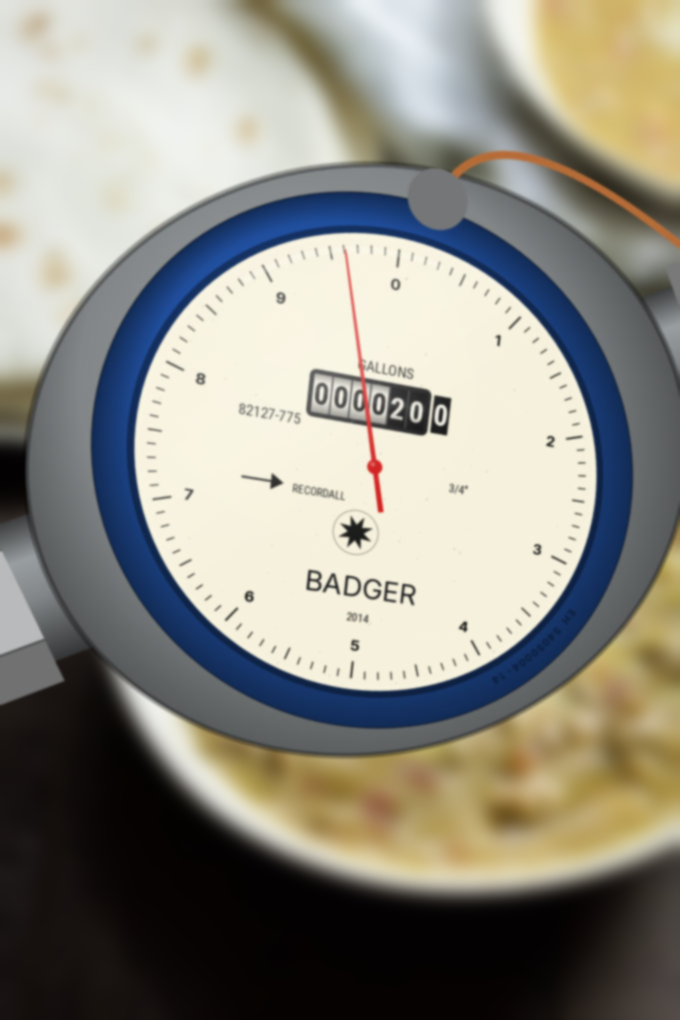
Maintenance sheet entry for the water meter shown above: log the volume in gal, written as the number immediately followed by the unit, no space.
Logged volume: 199.6gal
